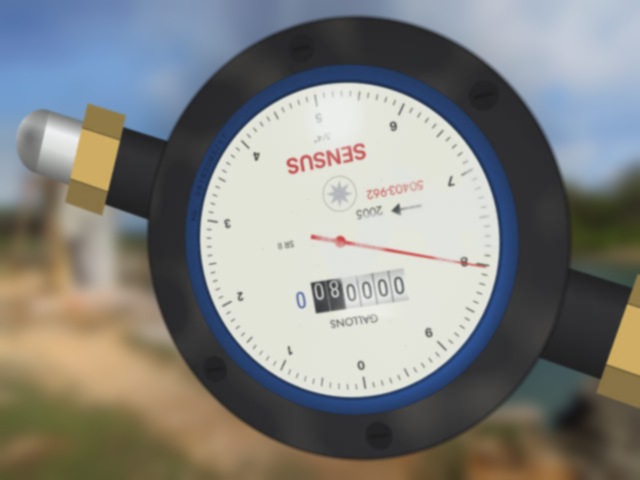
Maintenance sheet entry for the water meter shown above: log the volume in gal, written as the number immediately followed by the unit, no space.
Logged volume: 798.0gal
